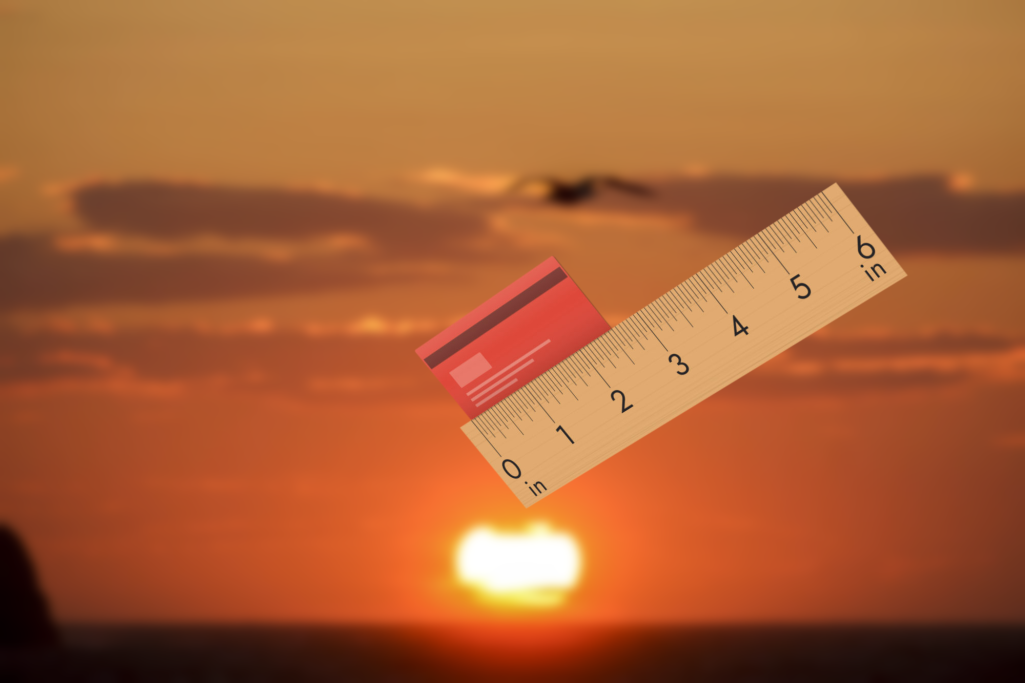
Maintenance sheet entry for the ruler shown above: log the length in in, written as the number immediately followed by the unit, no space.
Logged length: 2.5625in
